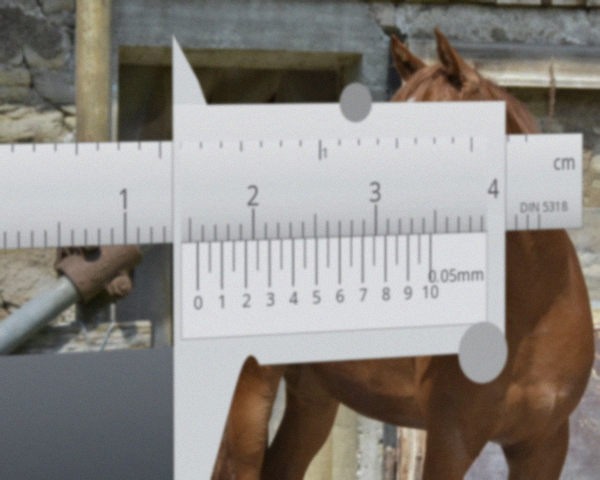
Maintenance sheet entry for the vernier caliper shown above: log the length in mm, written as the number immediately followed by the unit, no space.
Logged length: 15.6mm
